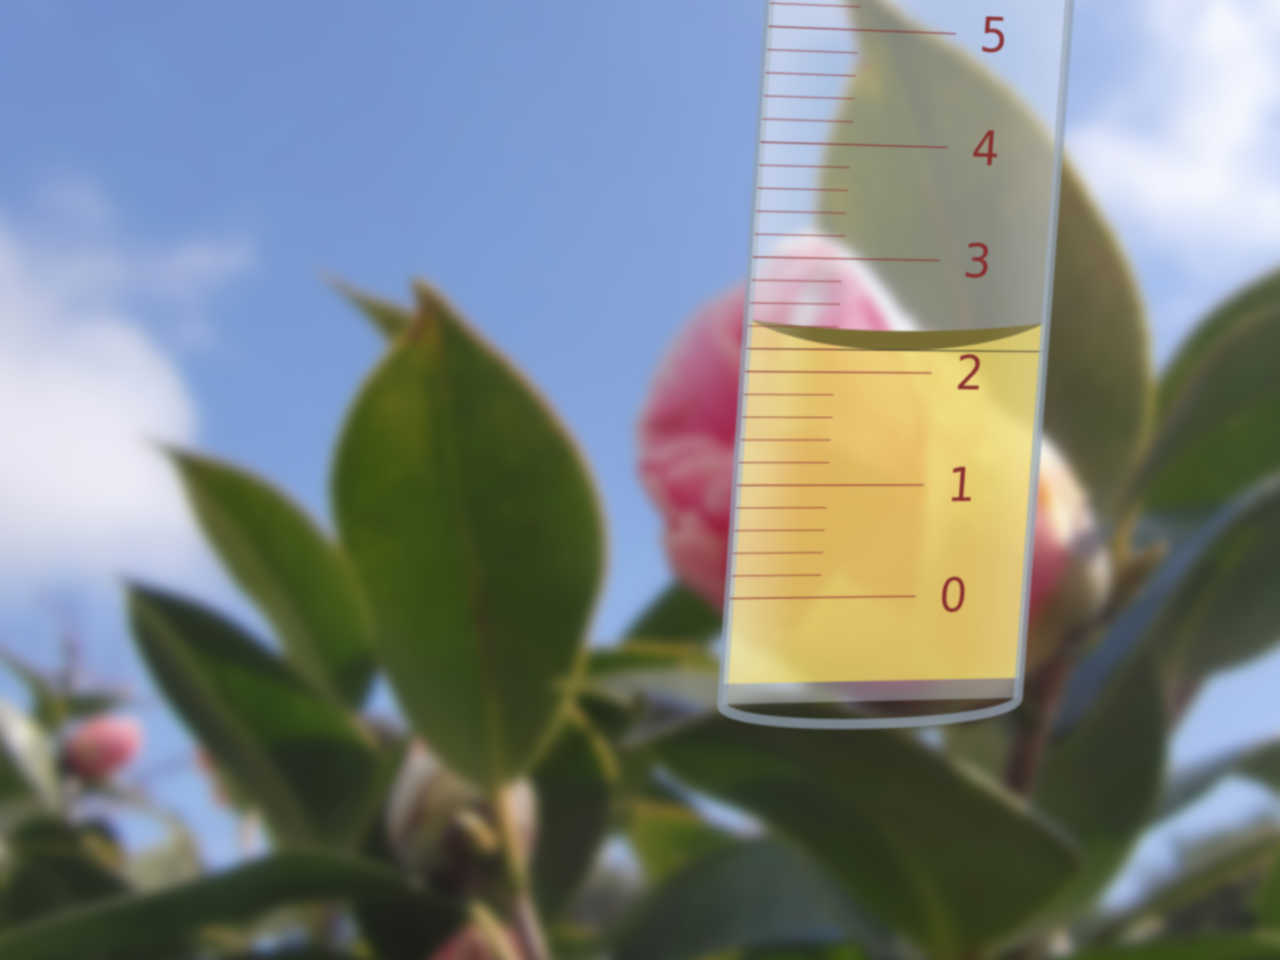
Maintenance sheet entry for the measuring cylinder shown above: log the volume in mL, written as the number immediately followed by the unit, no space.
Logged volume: 2.2mL
